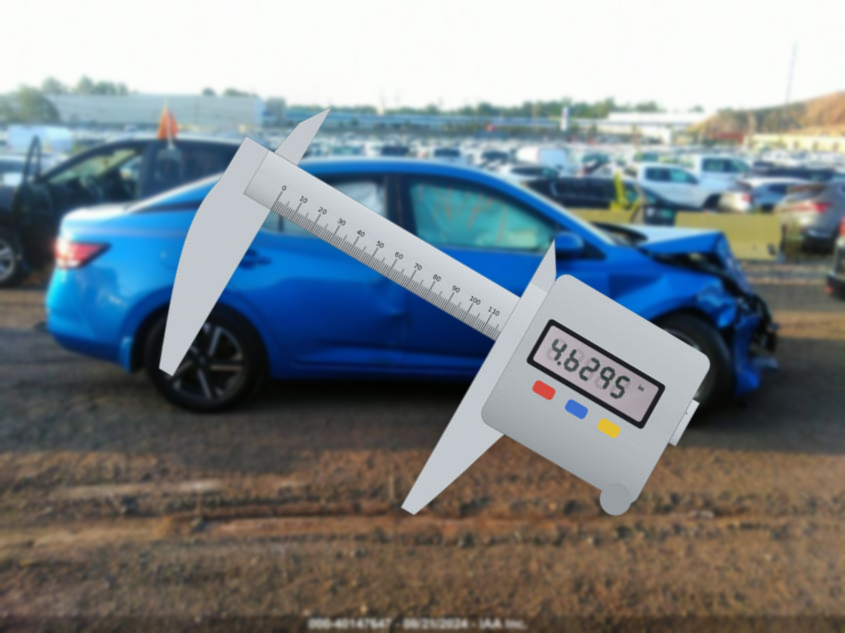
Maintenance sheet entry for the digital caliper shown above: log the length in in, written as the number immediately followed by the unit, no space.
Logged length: 4.6295in
